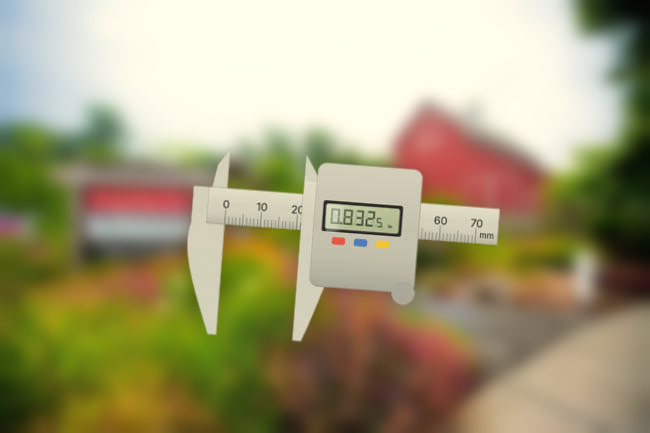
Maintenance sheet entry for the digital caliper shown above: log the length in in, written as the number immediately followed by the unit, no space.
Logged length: 0.8325in
